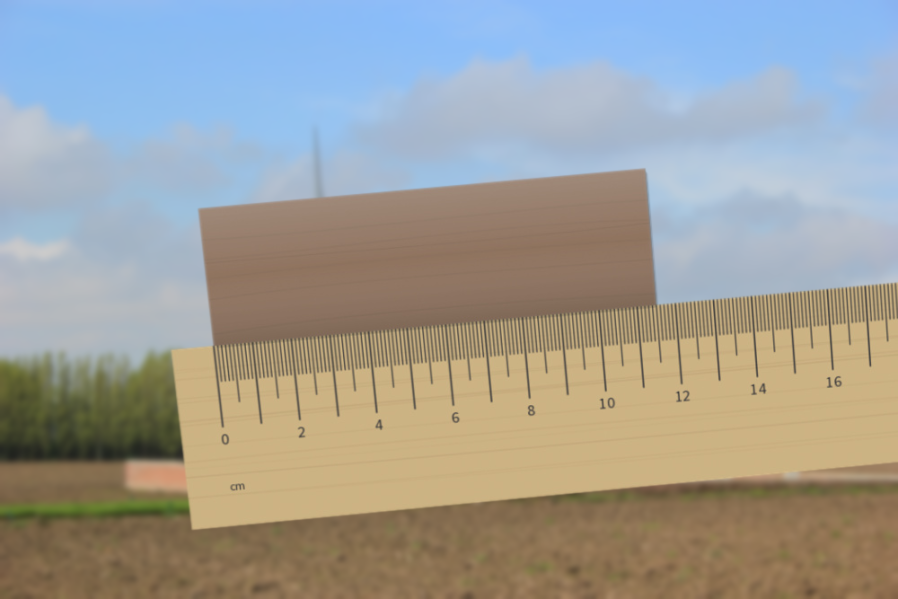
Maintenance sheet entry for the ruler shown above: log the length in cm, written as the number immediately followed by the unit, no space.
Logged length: 11.5cm
